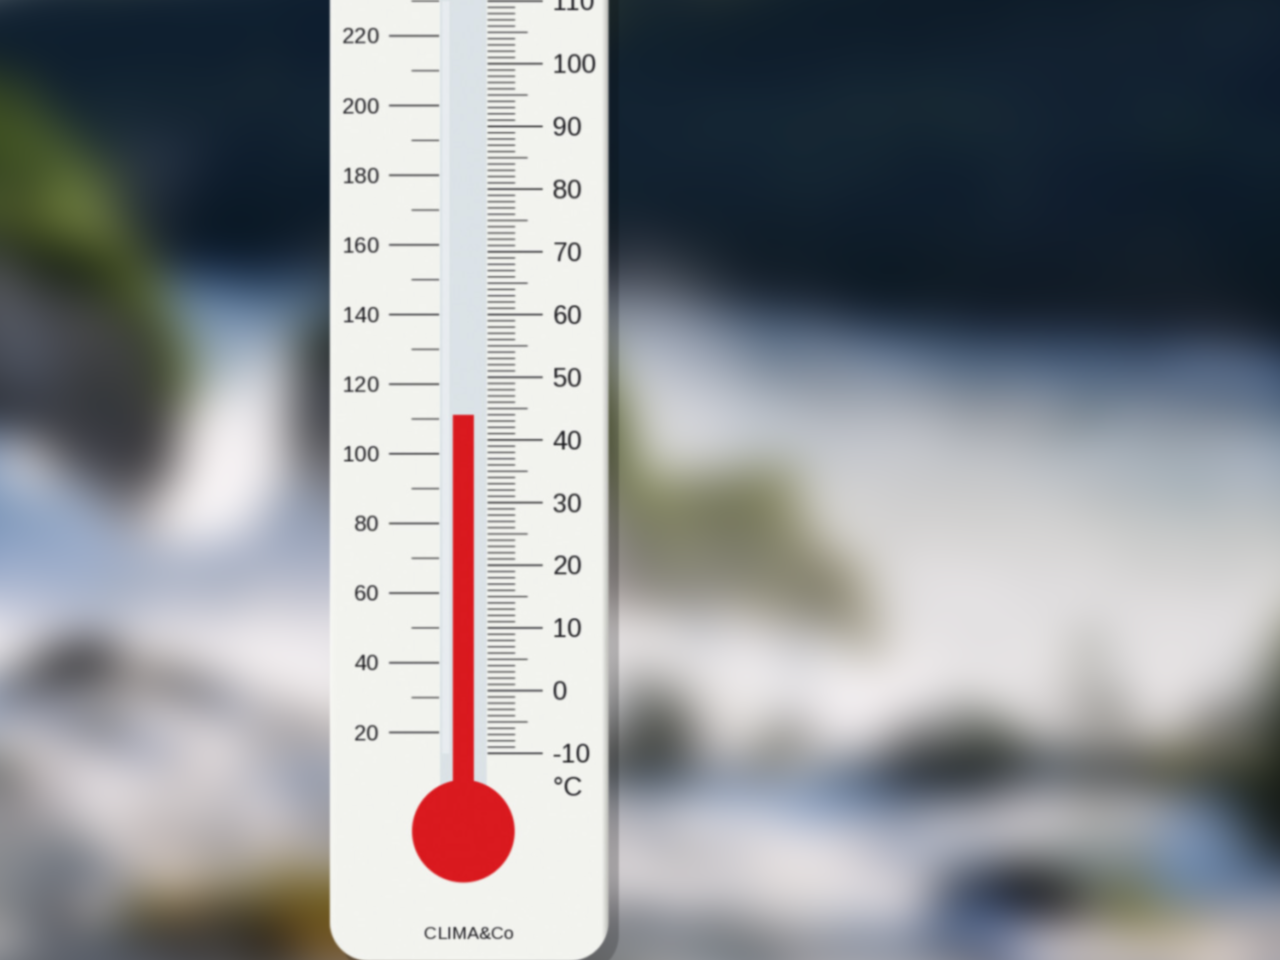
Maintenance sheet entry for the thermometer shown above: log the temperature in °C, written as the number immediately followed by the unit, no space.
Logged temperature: 44°C
